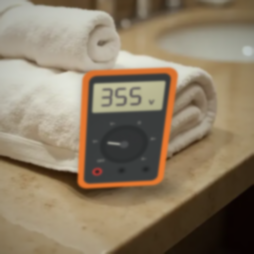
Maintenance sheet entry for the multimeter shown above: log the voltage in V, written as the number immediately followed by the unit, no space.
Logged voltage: 355V
